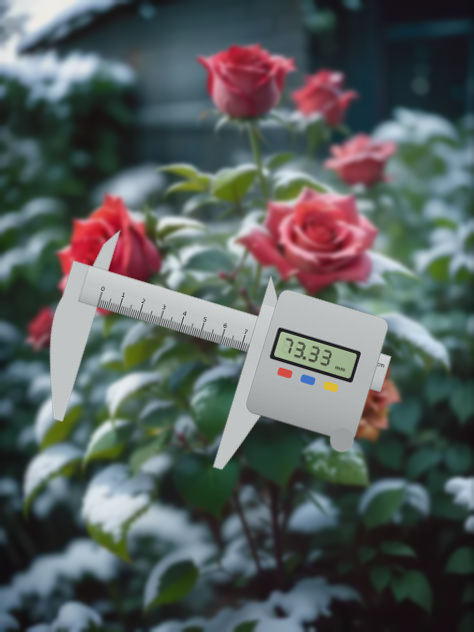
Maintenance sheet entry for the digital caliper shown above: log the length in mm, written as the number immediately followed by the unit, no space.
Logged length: 73.33mm
